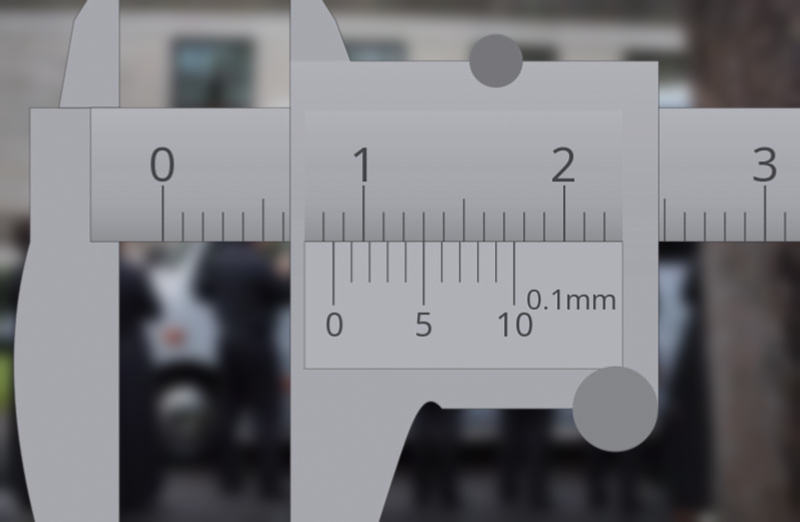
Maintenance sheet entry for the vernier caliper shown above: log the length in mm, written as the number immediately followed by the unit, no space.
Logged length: 8.5mm
